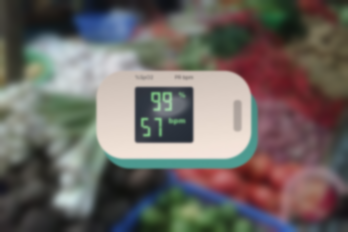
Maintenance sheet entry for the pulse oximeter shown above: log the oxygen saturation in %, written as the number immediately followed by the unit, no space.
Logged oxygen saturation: 99%
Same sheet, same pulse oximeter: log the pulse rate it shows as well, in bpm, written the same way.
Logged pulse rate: 57bpm
